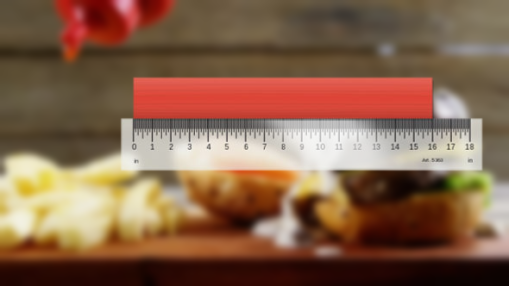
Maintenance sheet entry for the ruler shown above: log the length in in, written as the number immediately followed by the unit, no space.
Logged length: 16in
